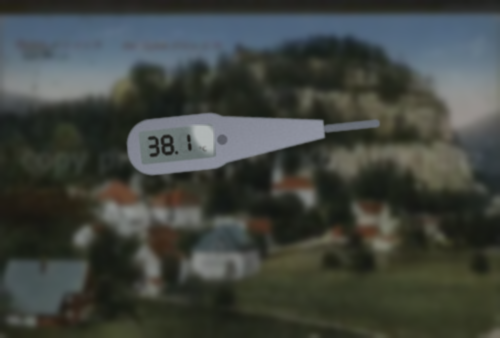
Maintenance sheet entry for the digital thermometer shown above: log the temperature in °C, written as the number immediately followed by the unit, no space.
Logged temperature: 38.1°C
